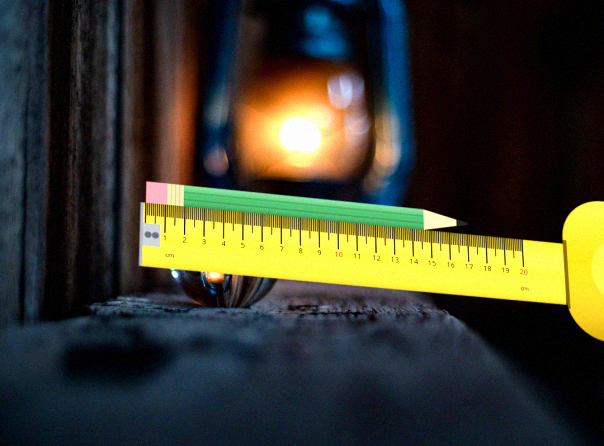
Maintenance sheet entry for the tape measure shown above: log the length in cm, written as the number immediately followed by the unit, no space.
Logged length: 17cm
